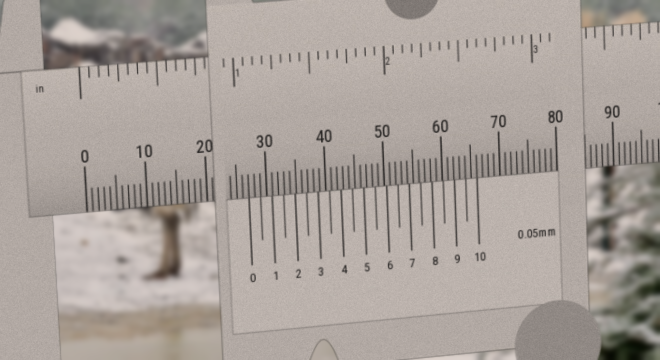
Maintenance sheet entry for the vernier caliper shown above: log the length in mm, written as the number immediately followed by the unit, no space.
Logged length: 27.0mm
